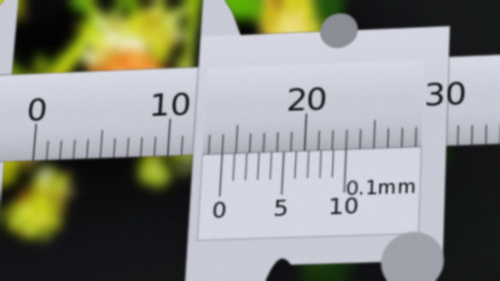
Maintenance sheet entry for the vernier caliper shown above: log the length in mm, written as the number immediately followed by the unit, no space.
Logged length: 14.0mm
